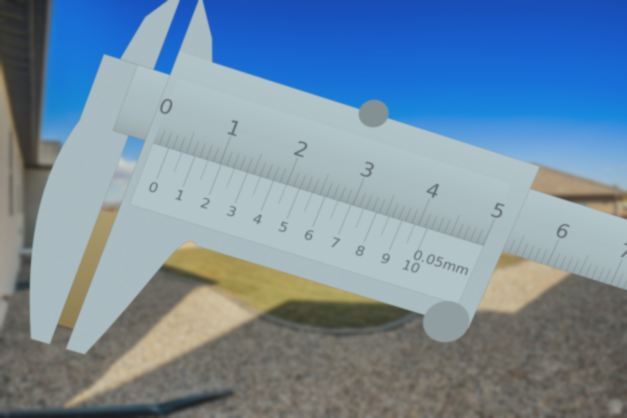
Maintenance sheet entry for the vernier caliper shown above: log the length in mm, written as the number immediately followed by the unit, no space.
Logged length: 2.4mm
